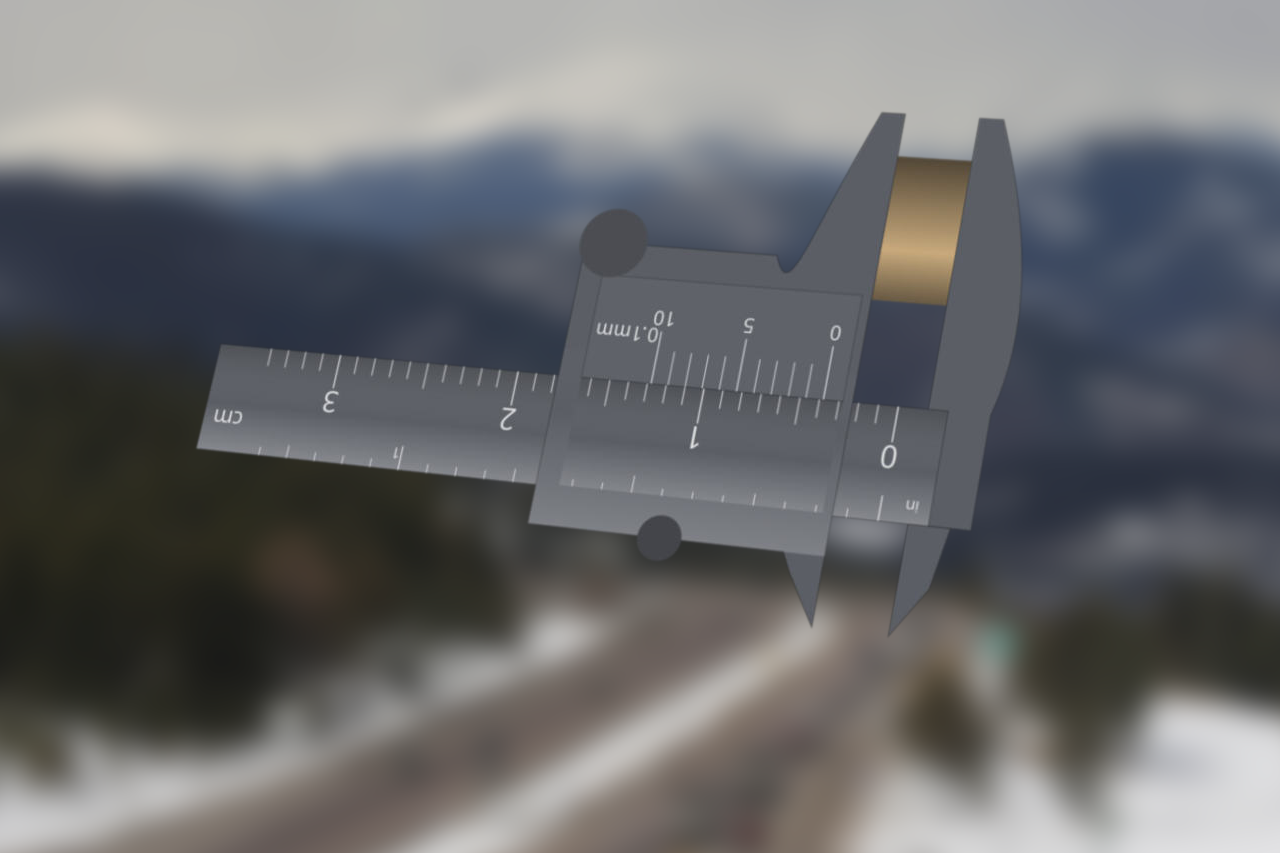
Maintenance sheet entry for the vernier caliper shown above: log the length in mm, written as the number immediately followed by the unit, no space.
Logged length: 3.8mm
